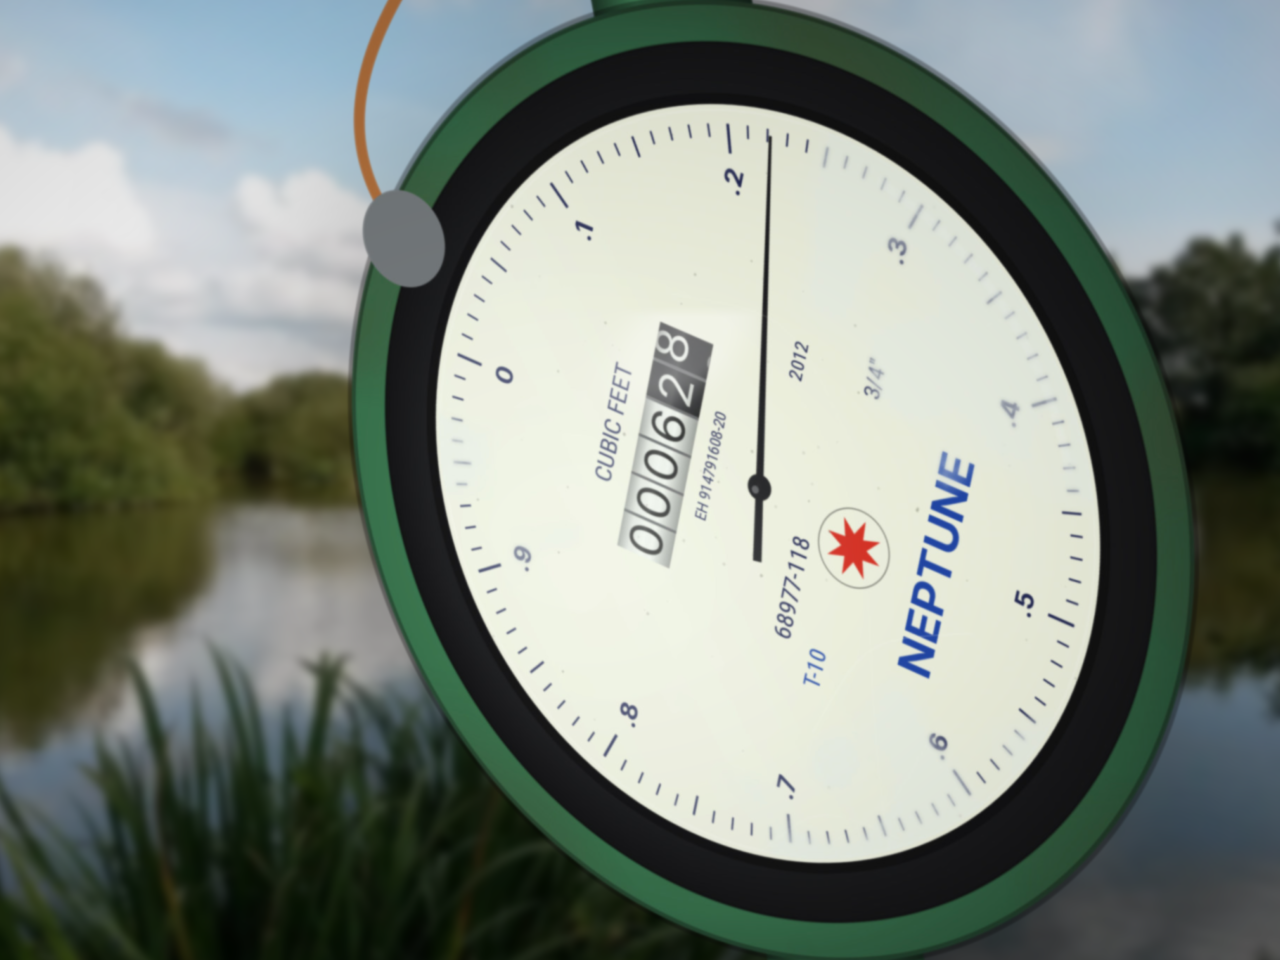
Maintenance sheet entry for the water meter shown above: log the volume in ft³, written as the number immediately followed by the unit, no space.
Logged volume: 628.22ft³
